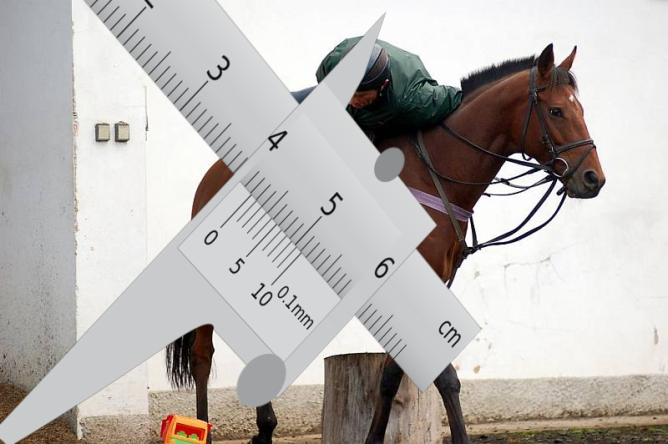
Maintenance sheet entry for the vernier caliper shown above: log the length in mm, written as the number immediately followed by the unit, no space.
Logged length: 42.2mm
